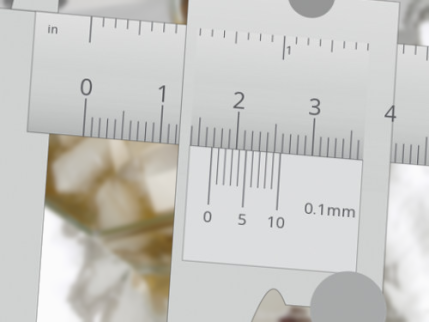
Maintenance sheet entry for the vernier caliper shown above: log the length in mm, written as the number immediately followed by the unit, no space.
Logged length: 16.8mm
